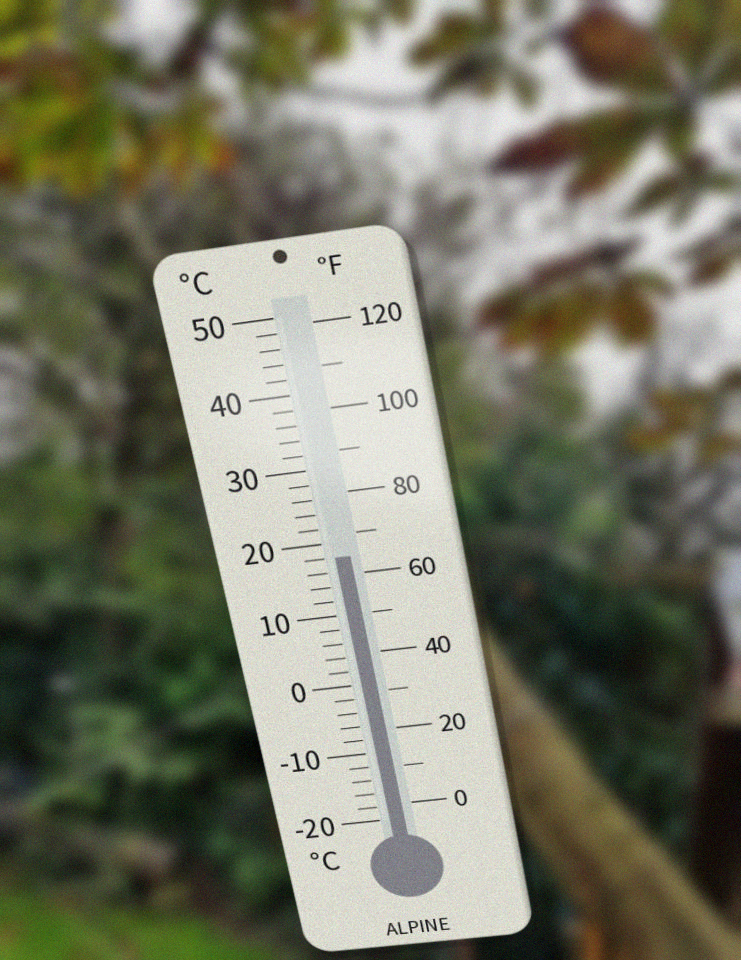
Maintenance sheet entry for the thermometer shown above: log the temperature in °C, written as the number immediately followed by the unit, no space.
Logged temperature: 18°C
